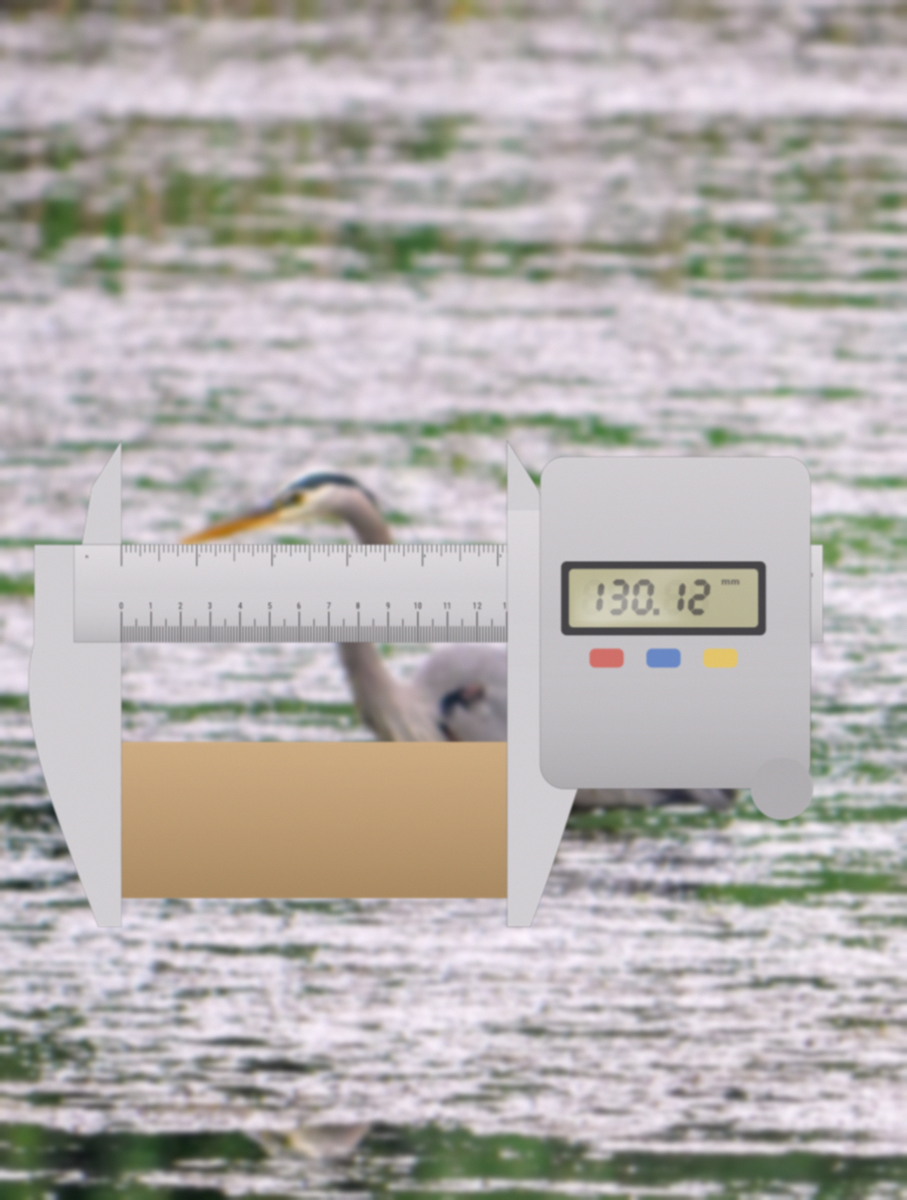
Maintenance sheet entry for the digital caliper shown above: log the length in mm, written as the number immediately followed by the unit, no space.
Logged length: 130.12mm
